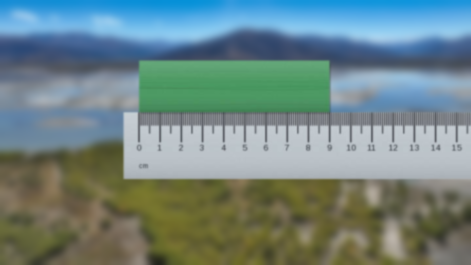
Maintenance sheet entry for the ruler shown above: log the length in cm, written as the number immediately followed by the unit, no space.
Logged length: 9cm
